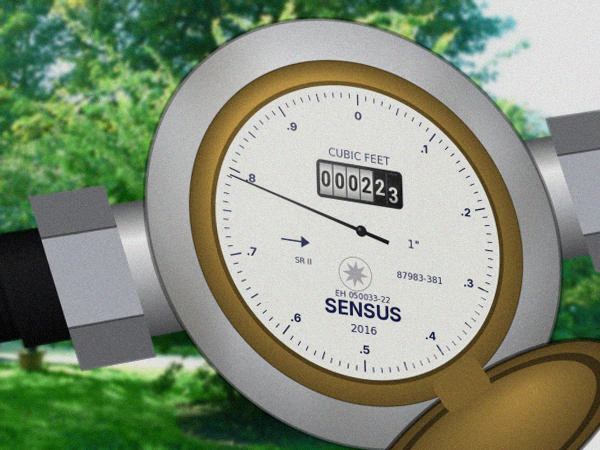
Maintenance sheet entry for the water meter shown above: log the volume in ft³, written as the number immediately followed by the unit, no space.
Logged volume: 222.79ft³
